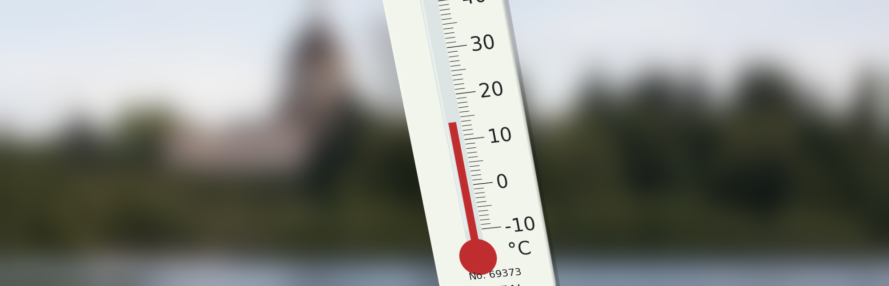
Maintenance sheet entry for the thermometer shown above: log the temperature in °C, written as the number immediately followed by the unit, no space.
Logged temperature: 14°C
